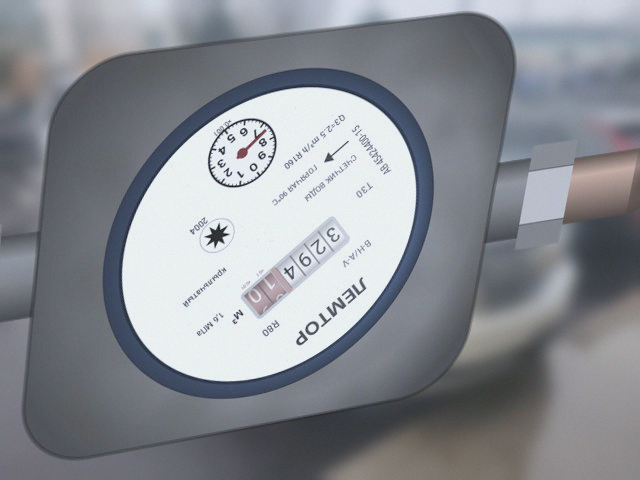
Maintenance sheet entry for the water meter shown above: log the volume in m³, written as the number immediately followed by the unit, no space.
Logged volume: 3294.097m³
